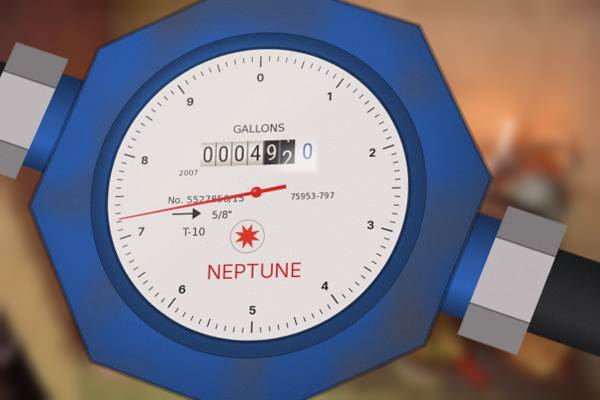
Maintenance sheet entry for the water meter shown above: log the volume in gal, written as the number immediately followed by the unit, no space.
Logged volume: 4917.2gal
